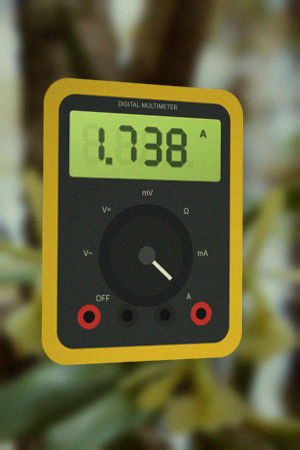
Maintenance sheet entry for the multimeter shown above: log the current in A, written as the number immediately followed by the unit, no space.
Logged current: 1.738A
